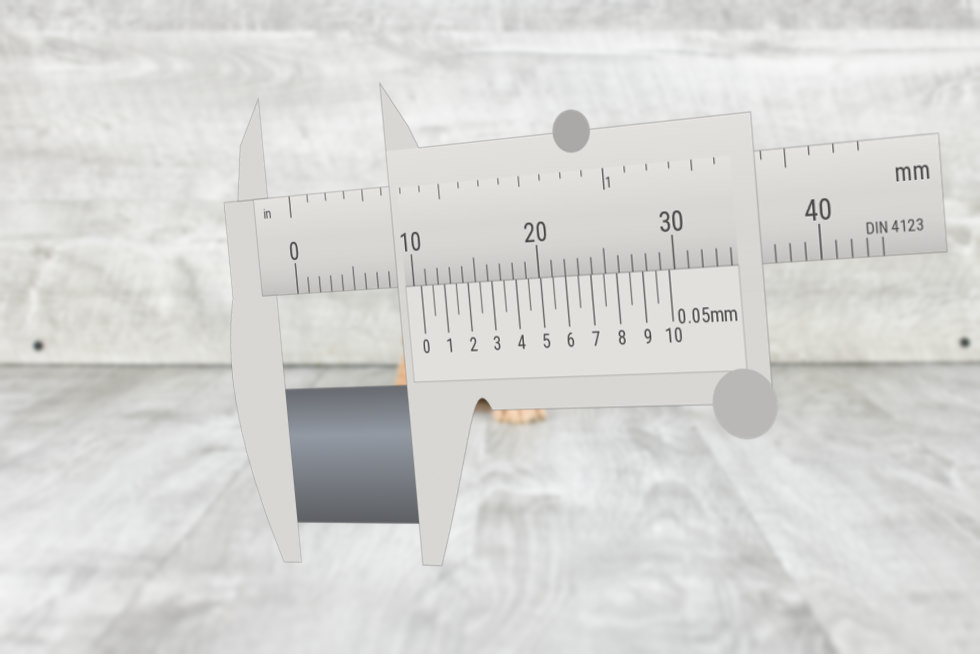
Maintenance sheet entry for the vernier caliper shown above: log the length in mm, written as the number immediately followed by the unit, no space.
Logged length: 10.6mm
